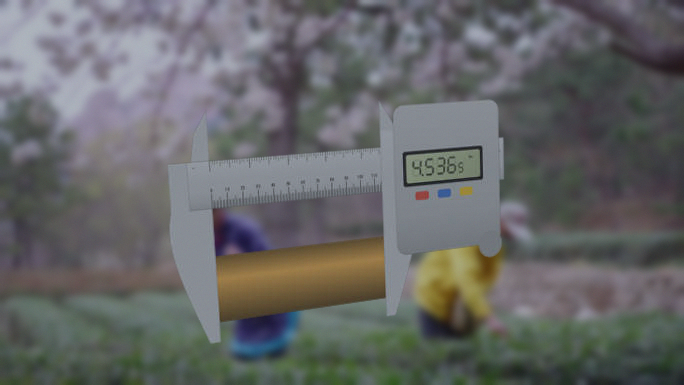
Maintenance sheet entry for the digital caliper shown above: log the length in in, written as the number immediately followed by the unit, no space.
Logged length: 4.5365in
